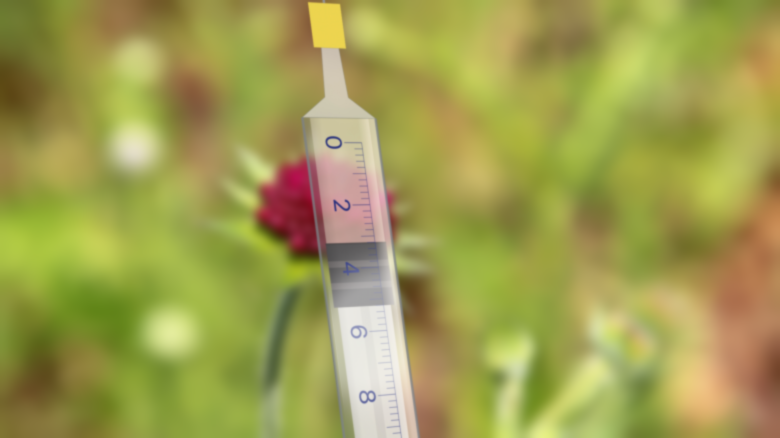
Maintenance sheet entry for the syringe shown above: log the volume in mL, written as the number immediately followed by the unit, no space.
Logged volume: 3.2mL
